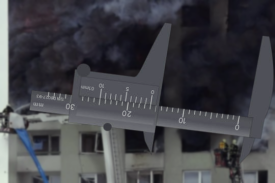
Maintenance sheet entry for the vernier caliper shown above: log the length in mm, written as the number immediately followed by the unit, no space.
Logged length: 16.0mm
